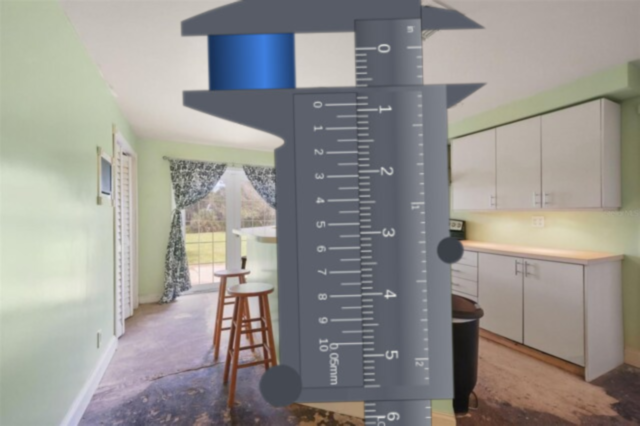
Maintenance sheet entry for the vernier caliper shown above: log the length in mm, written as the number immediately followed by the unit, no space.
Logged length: 9.0mm
